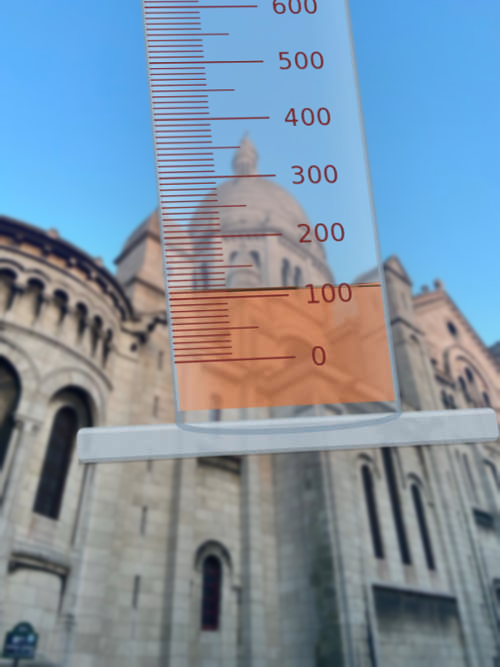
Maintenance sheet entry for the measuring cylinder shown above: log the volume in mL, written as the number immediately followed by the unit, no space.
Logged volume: 110mL
